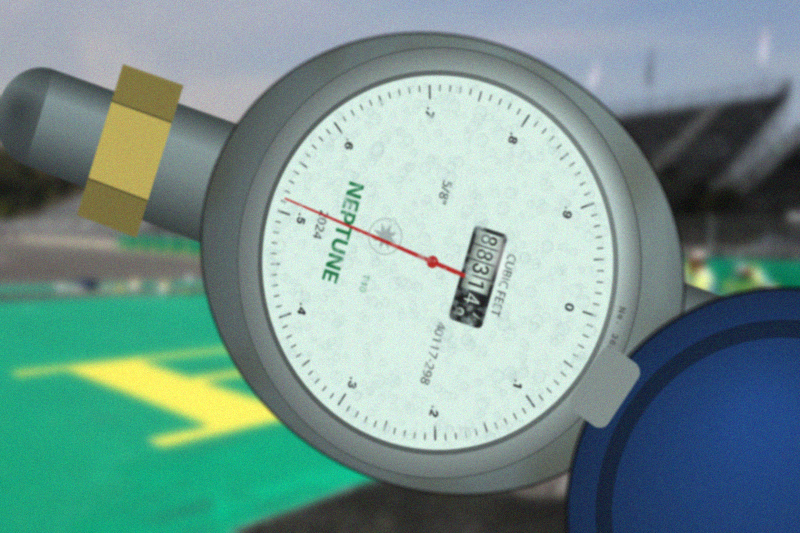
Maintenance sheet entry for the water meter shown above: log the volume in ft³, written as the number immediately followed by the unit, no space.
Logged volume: 883147.51ft³
